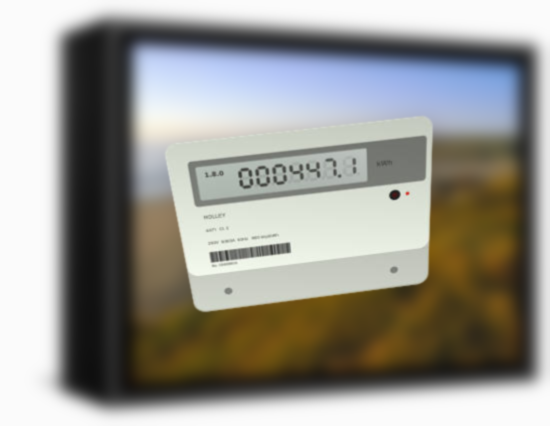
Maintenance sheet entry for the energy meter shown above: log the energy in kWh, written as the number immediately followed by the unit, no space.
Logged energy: 447.1kWh
